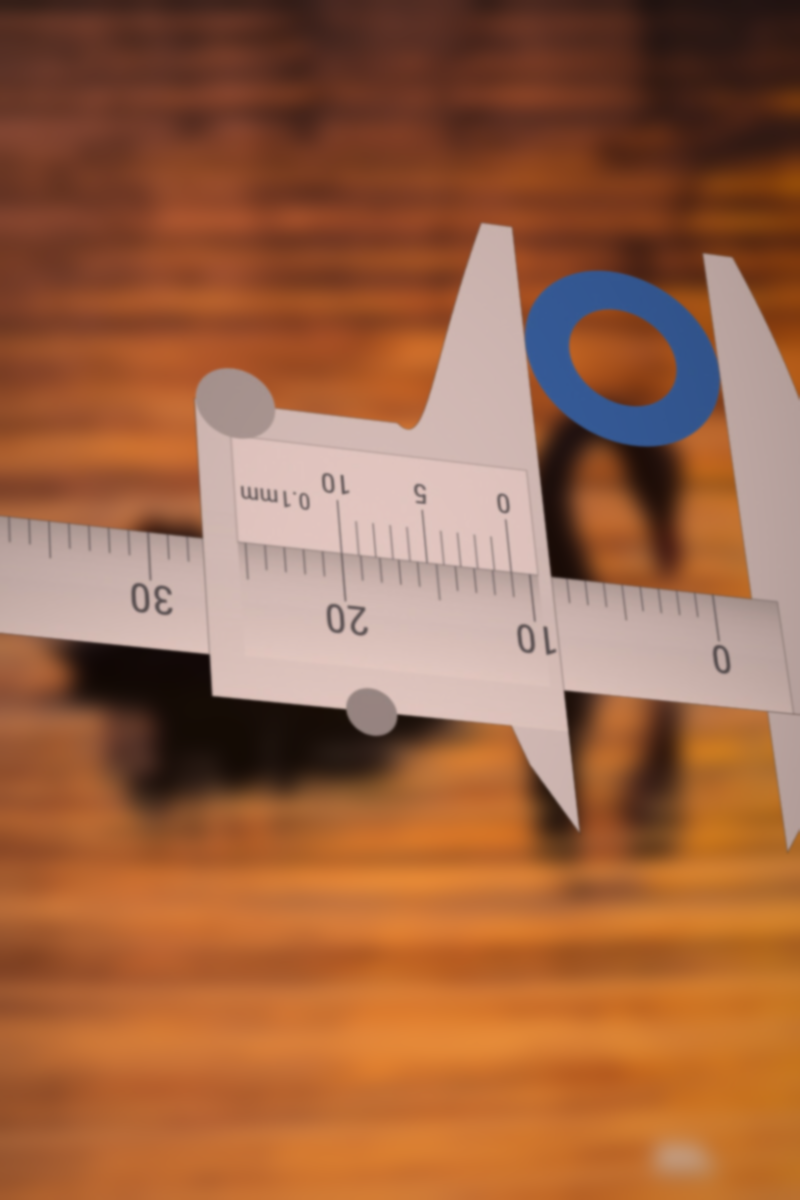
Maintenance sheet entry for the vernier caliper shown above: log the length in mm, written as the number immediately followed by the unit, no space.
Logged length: 11.0mm
